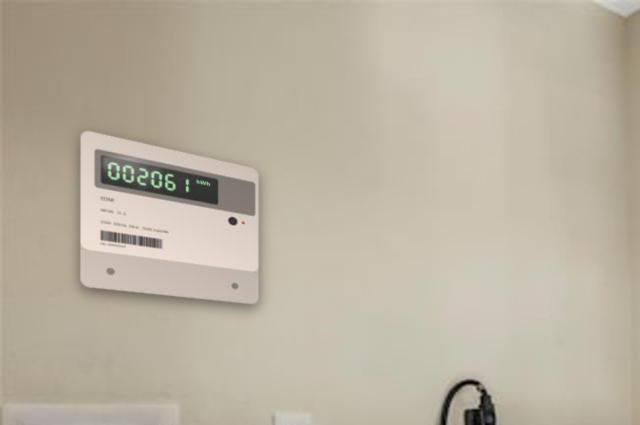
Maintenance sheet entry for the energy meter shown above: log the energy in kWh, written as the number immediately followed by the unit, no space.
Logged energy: 2061kWh
